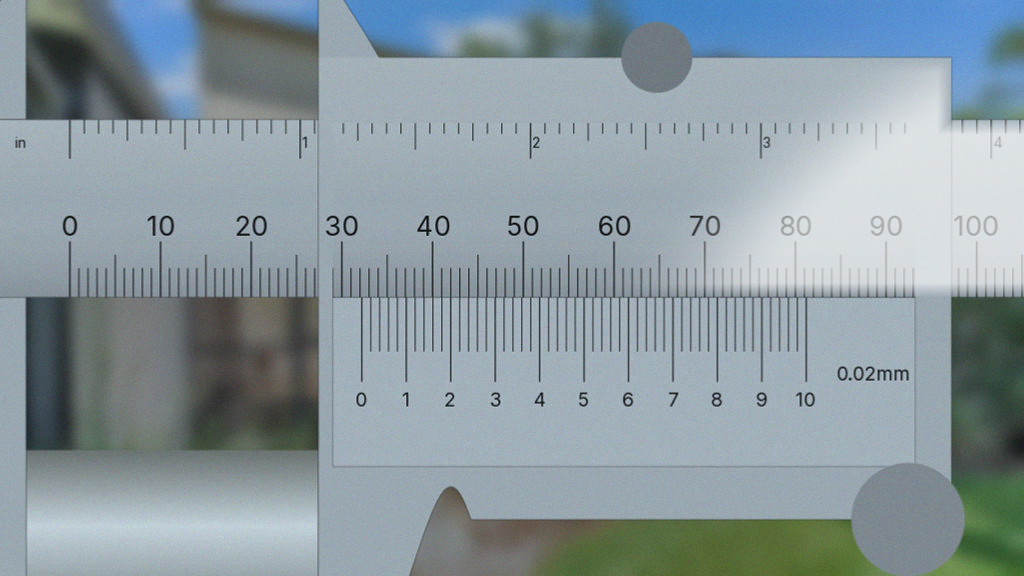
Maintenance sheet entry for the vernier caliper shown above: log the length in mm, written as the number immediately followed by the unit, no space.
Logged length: 32.2mm
